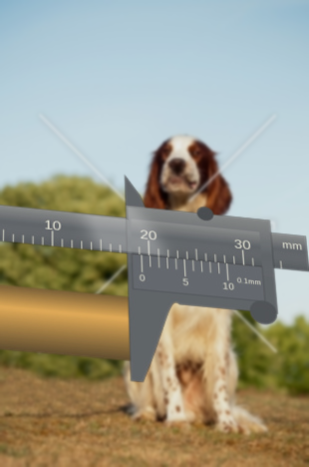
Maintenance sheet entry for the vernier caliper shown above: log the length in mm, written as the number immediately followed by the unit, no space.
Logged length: 19.2mm
